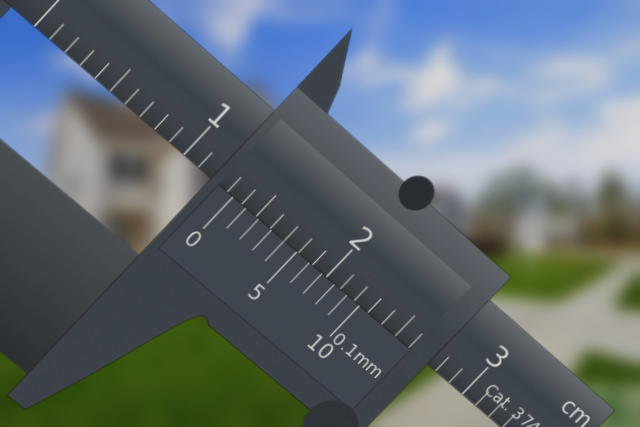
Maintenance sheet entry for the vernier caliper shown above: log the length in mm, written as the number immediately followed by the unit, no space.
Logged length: 13.4mm
